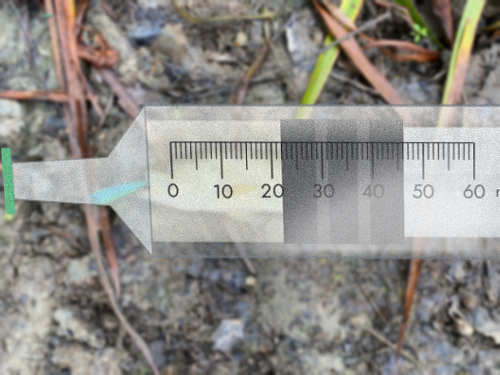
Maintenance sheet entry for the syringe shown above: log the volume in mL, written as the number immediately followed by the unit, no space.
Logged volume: 22mL
